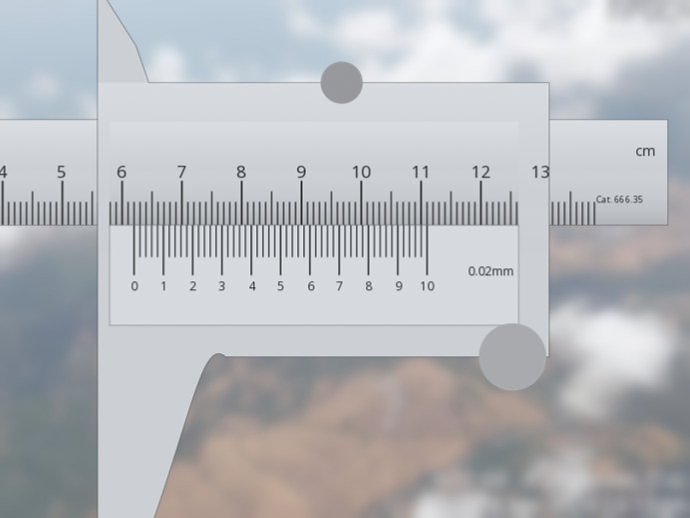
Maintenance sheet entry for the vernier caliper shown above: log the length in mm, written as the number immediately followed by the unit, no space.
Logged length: 62.0mm
